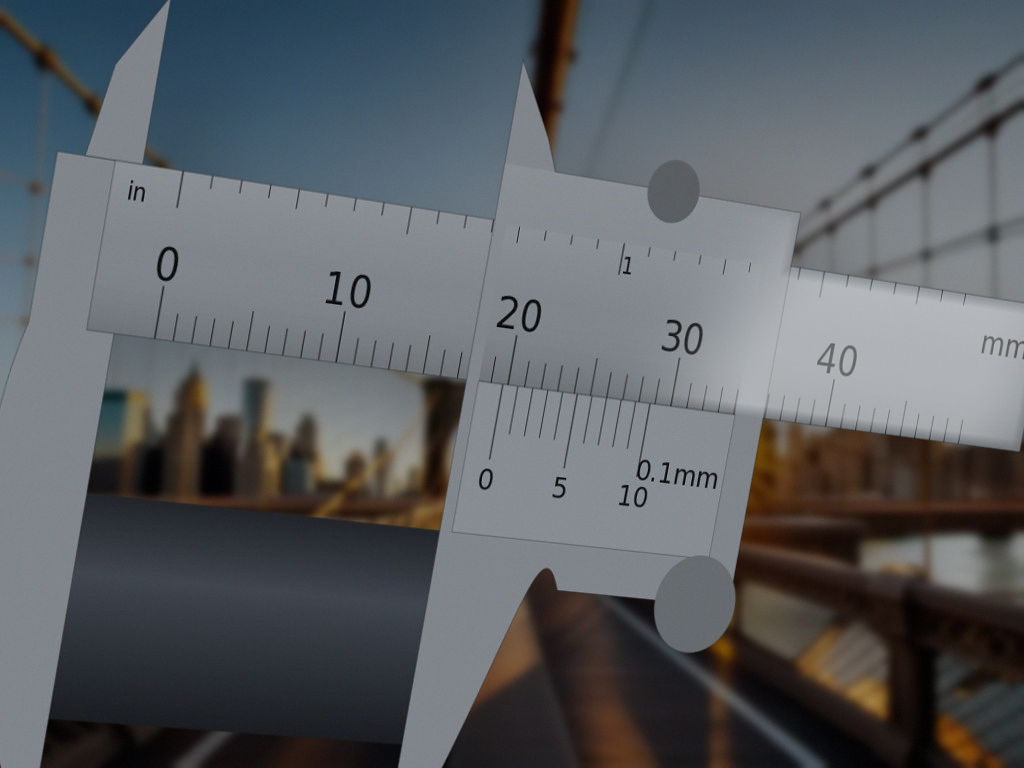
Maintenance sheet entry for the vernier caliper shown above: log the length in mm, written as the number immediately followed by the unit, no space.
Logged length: 19.7mm
